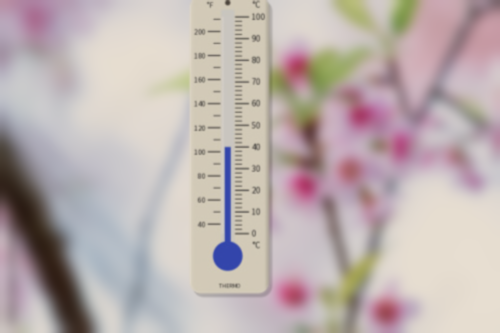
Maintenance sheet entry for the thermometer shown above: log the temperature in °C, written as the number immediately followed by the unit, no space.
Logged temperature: 40°C
